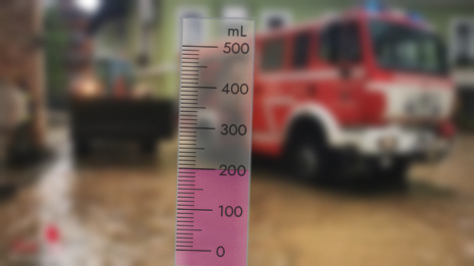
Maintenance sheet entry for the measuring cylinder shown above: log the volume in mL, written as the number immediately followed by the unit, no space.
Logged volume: 200mL
